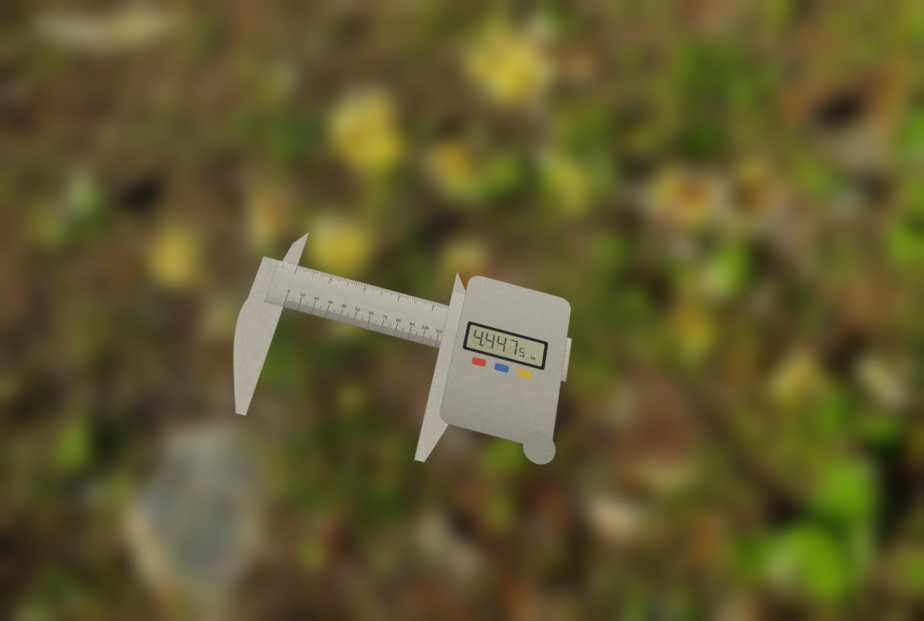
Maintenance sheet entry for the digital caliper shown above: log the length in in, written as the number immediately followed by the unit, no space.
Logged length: 4.4475in
